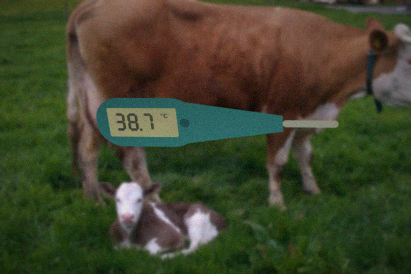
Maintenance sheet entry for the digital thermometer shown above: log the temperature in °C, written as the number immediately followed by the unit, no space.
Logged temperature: 38.7°C
